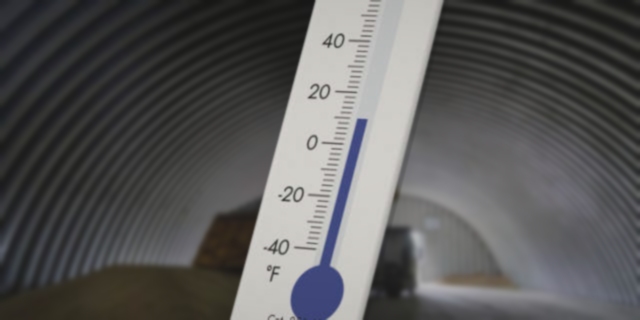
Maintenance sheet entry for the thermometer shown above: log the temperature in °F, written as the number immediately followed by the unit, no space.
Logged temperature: 10°F
